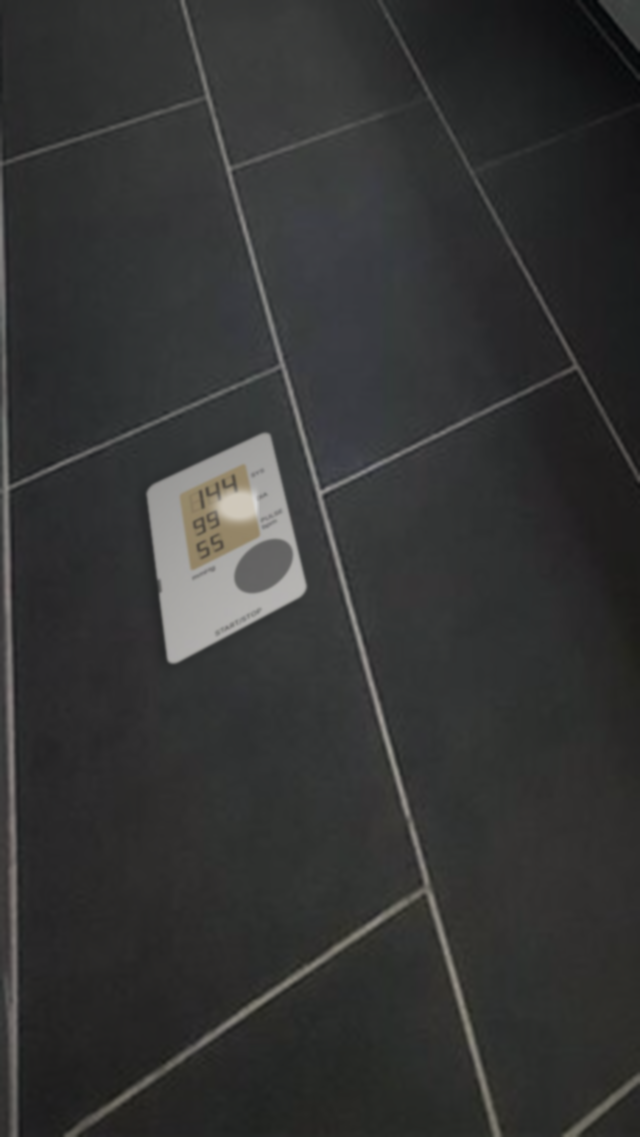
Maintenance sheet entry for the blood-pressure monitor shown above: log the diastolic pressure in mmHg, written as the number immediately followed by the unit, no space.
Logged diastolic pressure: 99mmHg
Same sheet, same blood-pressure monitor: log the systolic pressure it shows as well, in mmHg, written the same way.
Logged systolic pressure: 144mmHg
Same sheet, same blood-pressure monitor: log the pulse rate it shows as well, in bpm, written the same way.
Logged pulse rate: 55bpm
